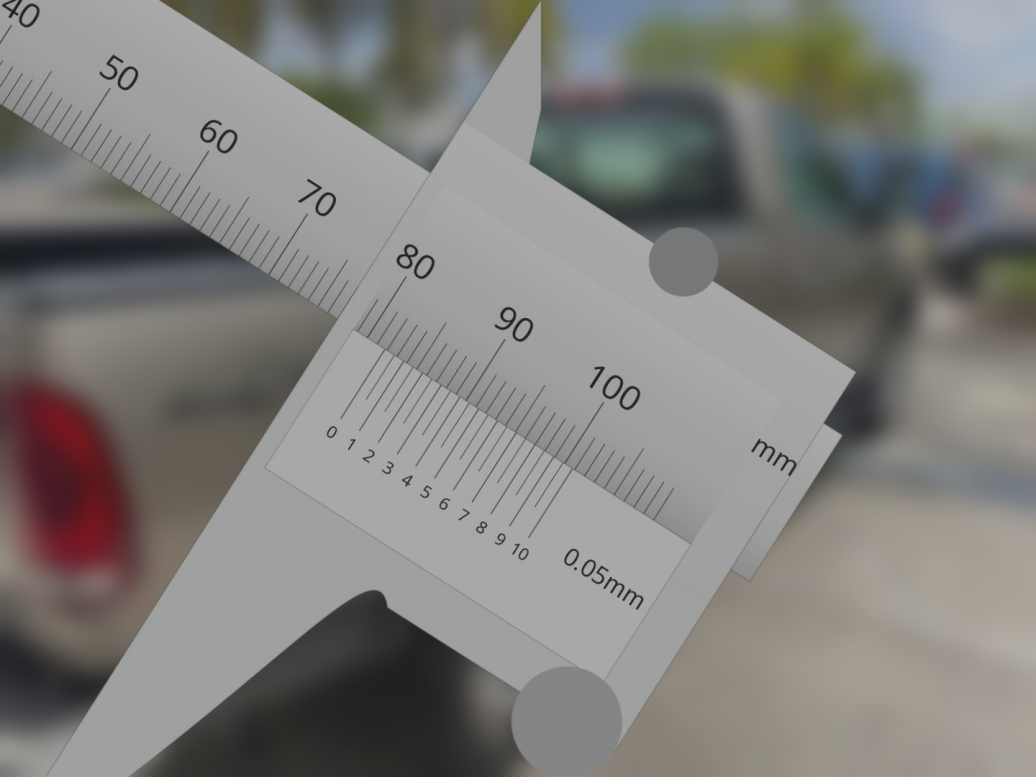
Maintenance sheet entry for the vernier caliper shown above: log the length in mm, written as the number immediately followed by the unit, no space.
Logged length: 81.8mm
